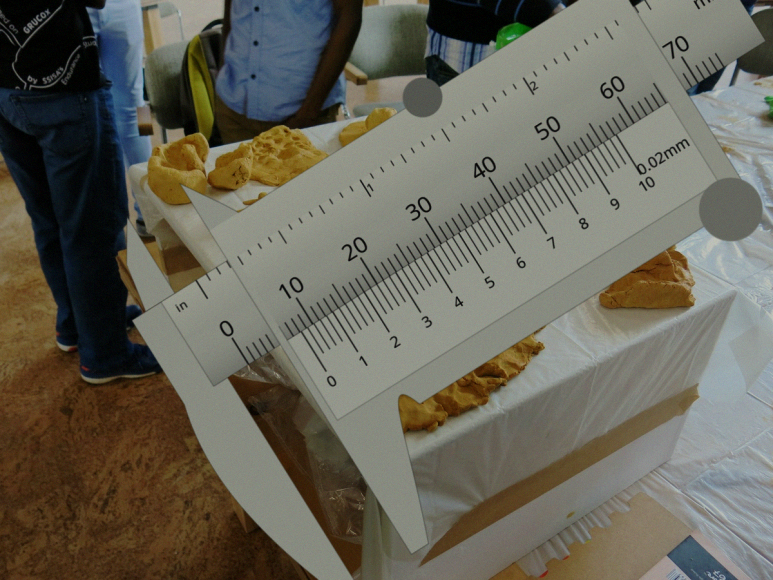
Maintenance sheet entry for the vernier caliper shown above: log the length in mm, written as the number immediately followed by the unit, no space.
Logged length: 8.2mm
